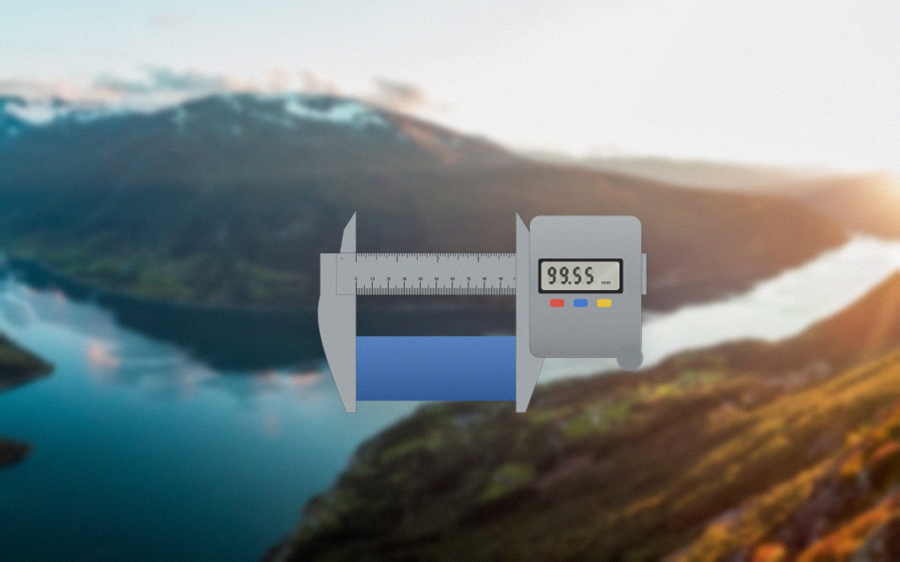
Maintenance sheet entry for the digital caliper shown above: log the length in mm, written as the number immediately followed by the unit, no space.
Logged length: 99.55mm
